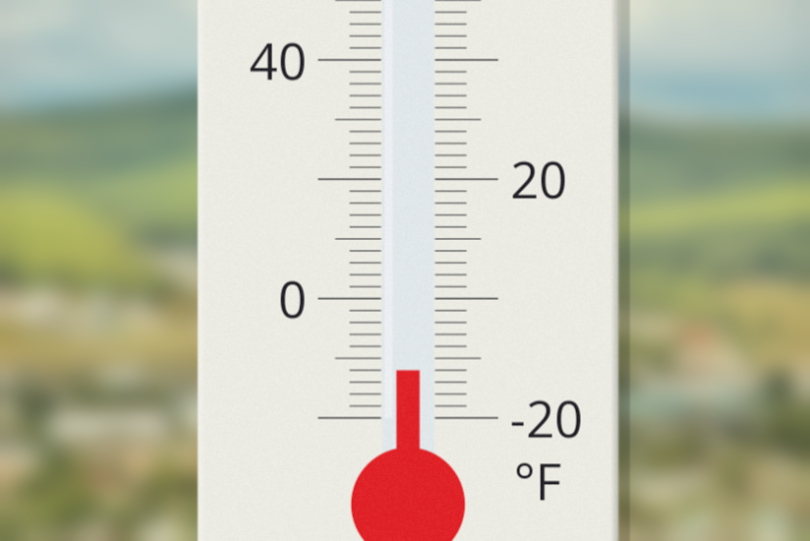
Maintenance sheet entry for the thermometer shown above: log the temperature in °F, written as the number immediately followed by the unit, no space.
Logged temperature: -12°F
